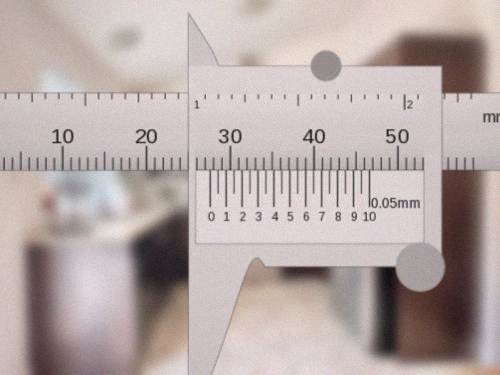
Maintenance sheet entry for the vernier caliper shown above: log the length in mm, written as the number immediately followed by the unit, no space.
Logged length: 27.6mm
